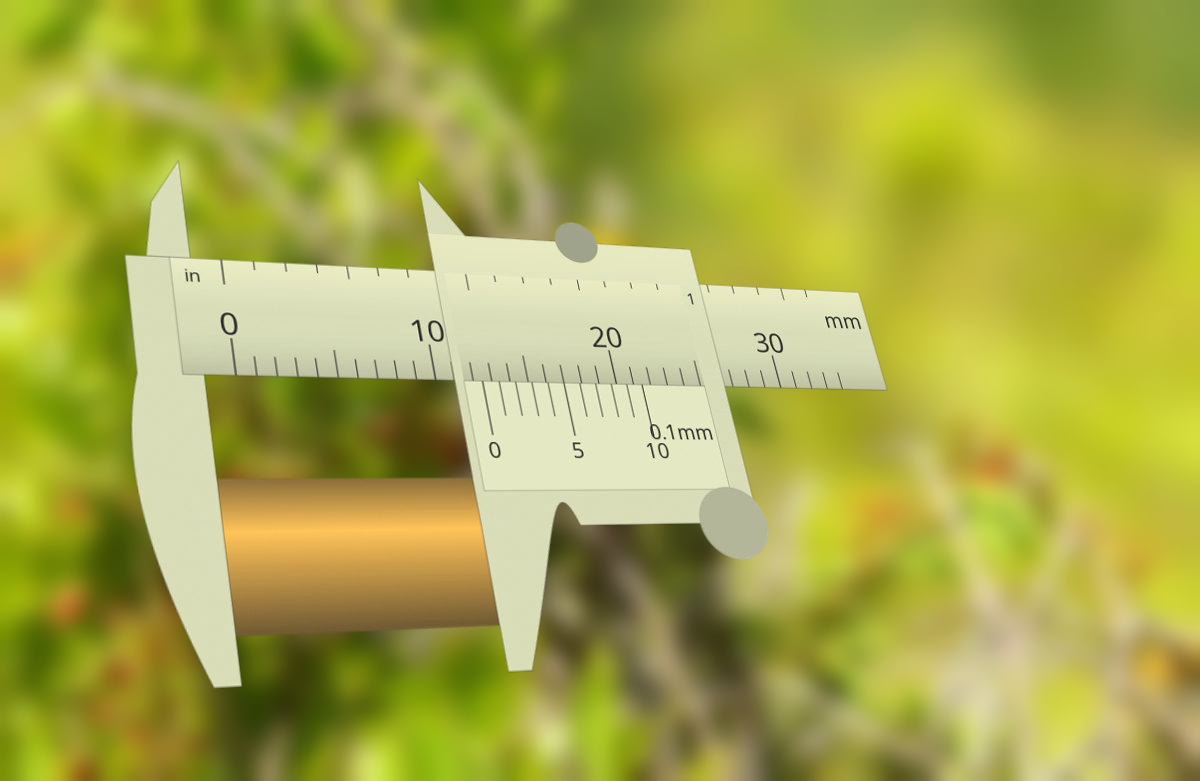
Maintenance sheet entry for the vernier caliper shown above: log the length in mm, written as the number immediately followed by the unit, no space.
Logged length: 12.5mm
